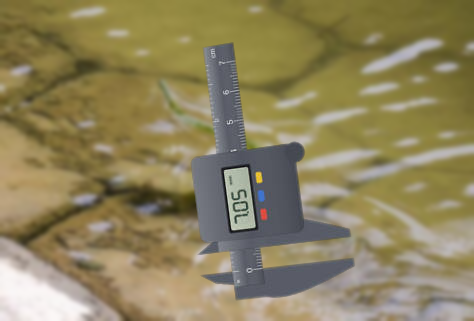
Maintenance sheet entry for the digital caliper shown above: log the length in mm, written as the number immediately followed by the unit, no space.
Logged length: 7.05mm
